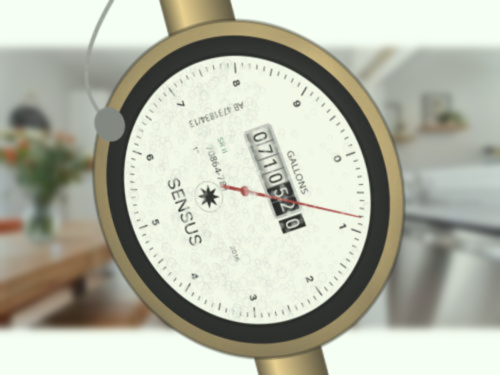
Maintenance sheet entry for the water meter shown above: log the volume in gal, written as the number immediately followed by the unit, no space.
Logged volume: 710520.8gal
